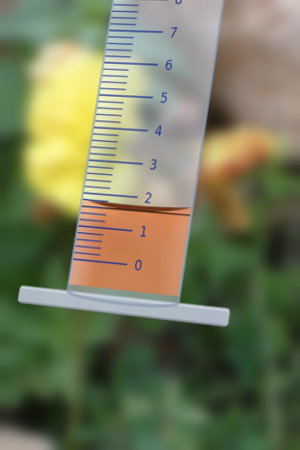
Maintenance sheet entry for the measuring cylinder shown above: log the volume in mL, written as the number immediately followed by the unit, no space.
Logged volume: 1.6mL
